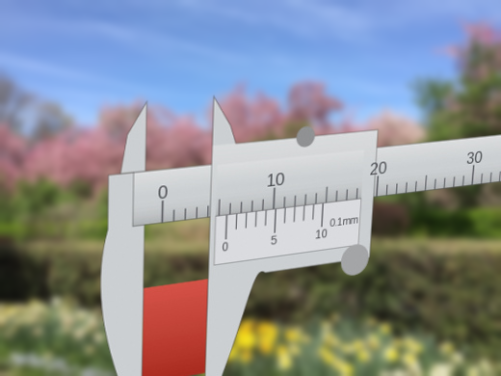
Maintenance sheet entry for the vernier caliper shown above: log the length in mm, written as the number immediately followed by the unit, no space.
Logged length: 5.7mm
